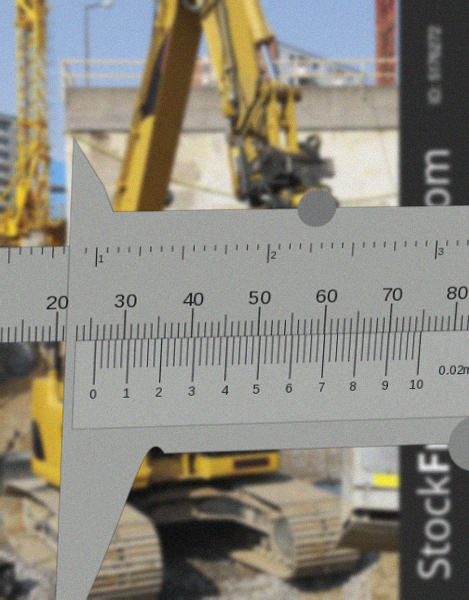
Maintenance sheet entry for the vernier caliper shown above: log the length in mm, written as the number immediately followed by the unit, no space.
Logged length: 25.8mm
